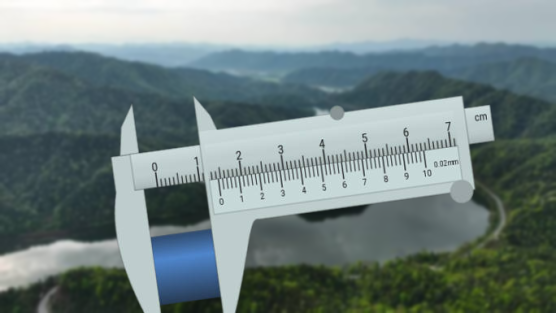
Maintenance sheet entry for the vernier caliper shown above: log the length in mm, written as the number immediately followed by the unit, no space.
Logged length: 14.5mm
